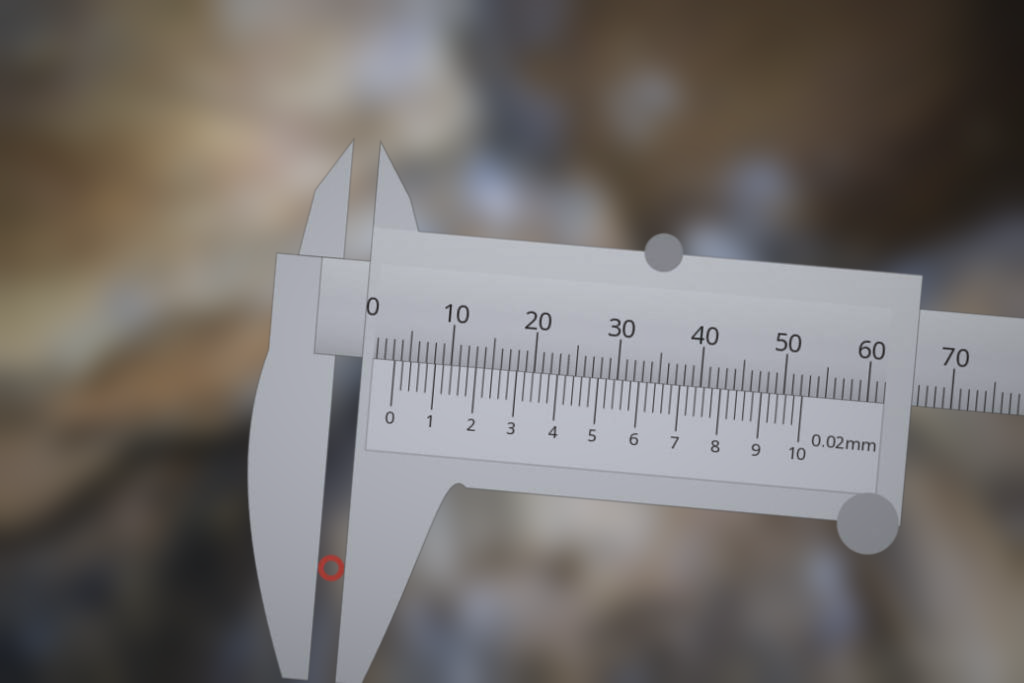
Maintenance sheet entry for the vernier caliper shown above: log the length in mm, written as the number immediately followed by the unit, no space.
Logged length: 3.2mm
